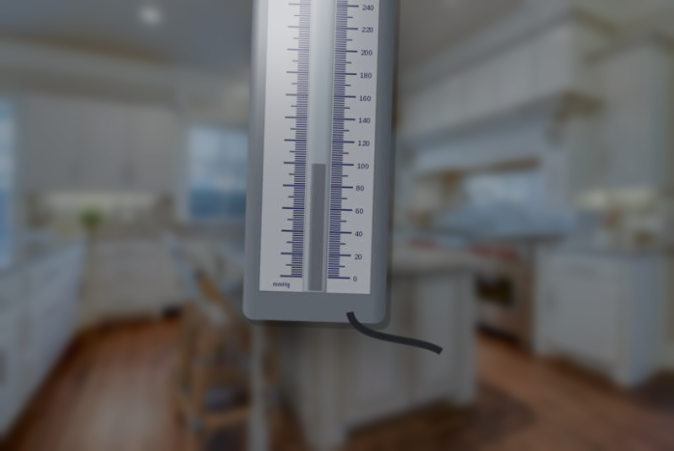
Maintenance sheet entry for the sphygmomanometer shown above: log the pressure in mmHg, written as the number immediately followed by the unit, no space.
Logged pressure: 100mmHg
